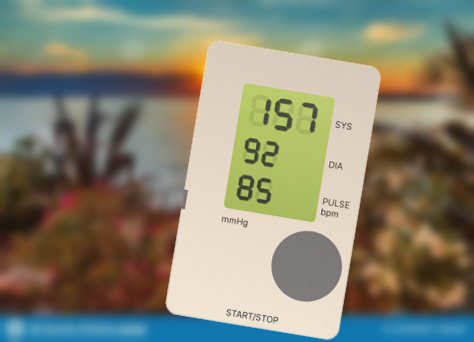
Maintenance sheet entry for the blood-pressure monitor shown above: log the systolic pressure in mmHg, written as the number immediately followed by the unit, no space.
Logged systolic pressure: 157mmHg
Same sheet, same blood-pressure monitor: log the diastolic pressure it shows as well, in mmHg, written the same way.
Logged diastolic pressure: 92mmHg
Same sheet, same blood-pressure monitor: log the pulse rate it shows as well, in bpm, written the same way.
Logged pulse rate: 85bpm
